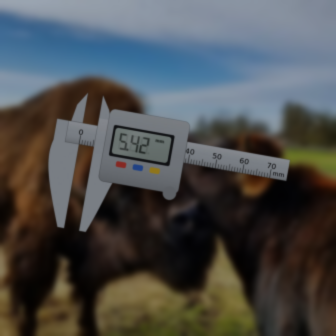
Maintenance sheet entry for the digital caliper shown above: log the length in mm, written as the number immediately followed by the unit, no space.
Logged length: 5.42mm
